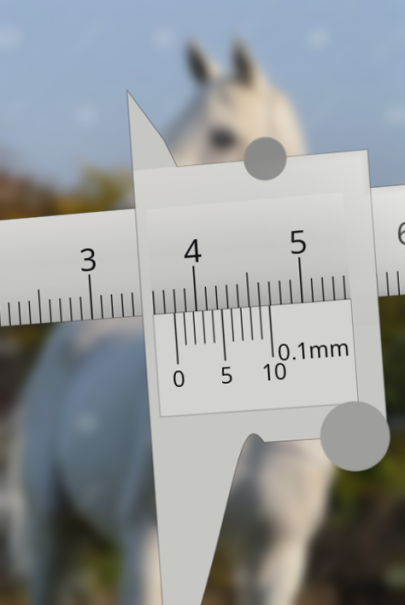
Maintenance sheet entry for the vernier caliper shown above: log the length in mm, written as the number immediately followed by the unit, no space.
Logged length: 37.9mm
